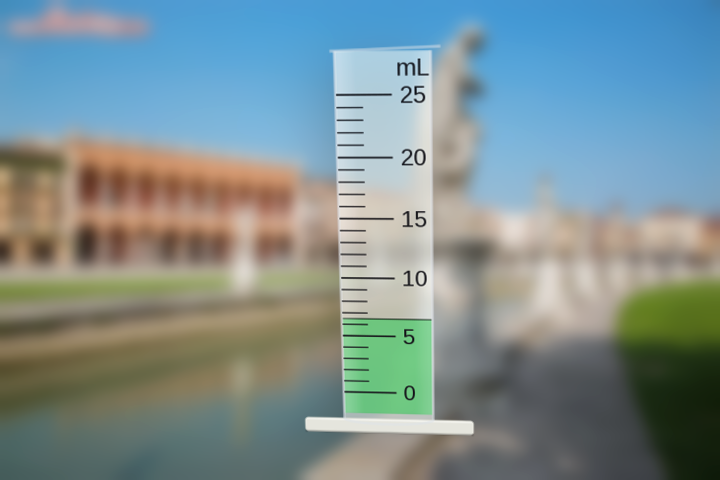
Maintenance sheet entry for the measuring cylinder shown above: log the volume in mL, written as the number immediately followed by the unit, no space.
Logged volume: 6.5mL
